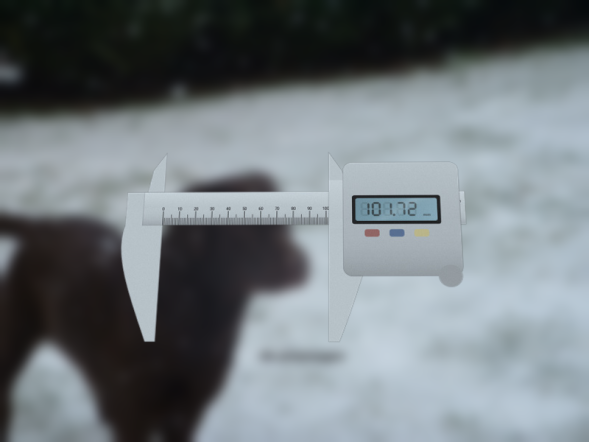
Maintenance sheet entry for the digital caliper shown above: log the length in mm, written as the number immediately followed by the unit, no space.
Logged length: 101.72mm
